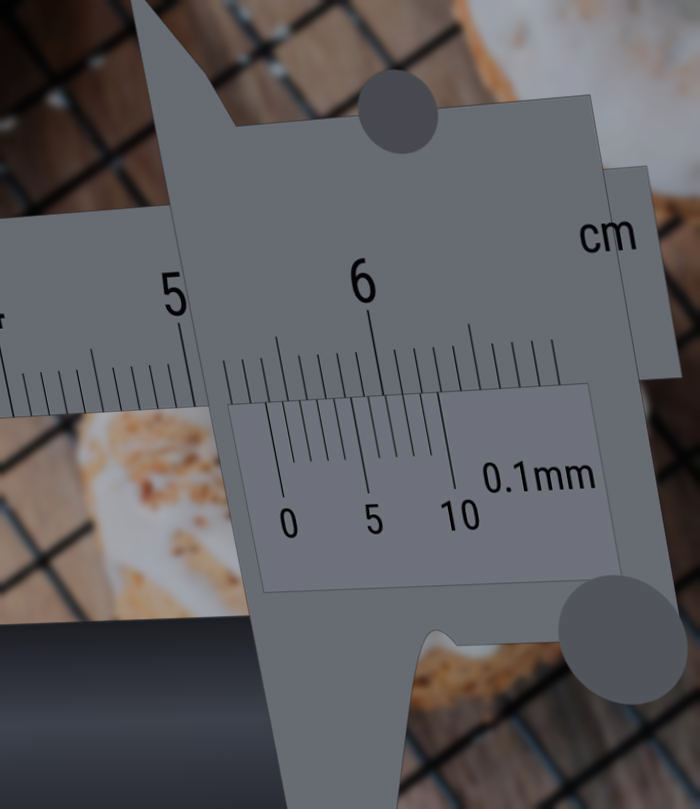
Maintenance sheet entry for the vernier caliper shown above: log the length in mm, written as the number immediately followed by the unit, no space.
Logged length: 53.8mm
